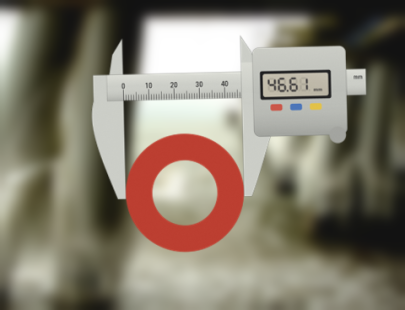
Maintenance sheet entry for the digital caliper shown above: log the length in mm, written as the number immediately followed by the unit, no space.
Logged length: 46.61mm
